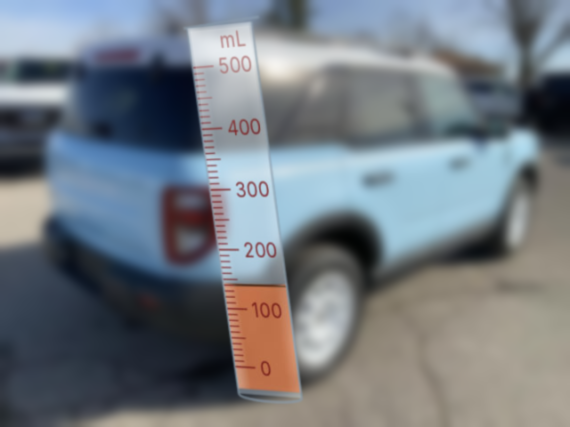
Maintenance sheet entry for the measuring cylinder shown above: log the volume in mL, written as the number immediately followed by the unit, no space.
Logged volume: 140mL
